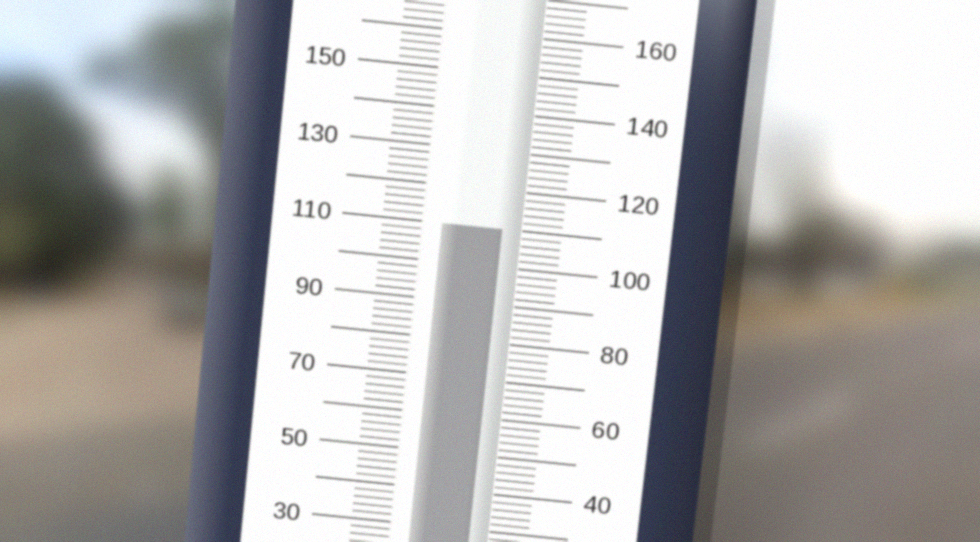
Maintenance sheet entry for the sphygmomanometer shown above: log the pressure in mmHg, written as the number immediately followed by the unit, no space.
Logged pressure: 110mmHg
